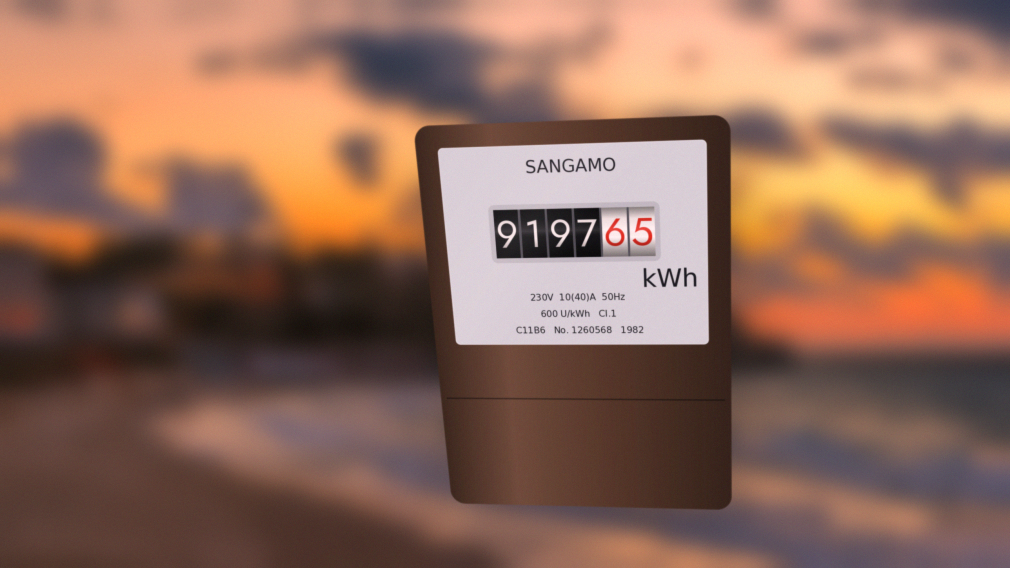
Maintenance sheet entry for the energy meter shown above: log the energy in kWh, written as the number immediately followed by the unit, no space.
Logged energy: 9197.65kWh
